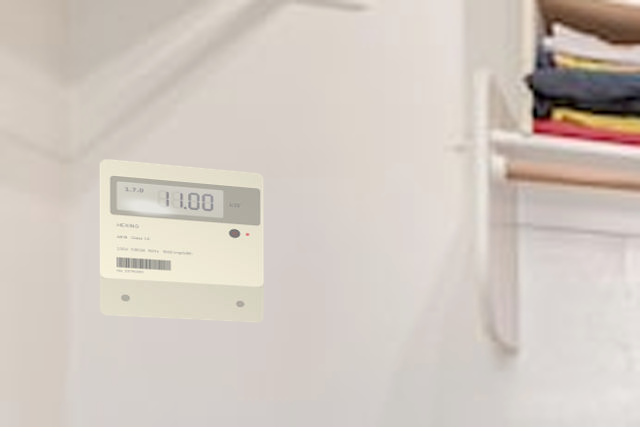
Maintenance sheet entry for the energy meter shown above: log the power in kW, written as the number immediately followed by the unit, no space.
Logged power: 11.00kW
